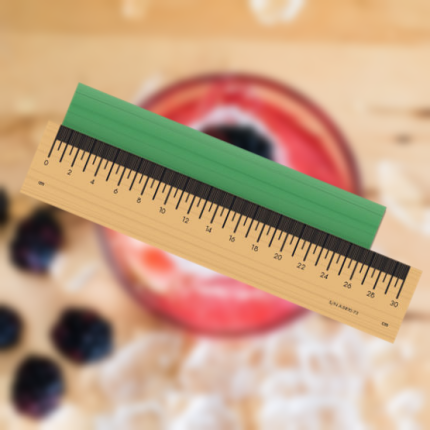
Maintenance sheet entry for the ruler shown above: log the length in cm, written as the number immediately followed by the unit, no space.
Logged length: 26.5cm
